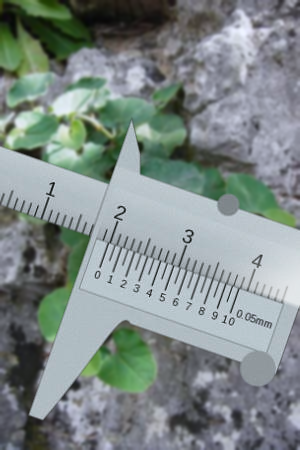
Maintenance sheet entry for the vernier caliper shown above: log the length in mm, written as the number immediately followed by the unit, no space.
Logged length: 19.8mm
